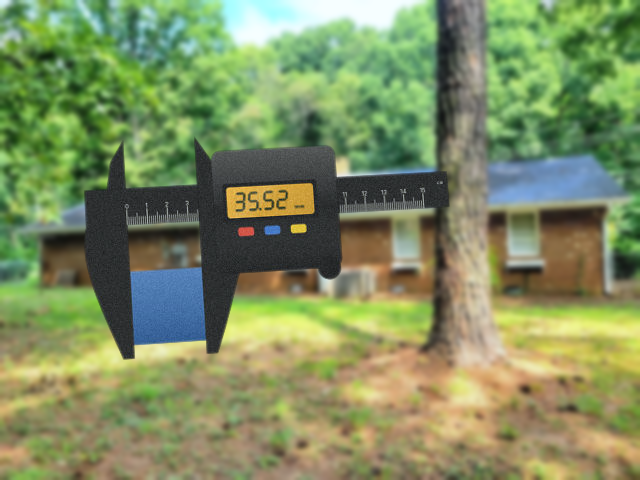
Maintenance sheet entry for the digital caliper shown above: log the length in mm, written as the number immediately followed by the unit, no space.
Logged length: 35.52mm
